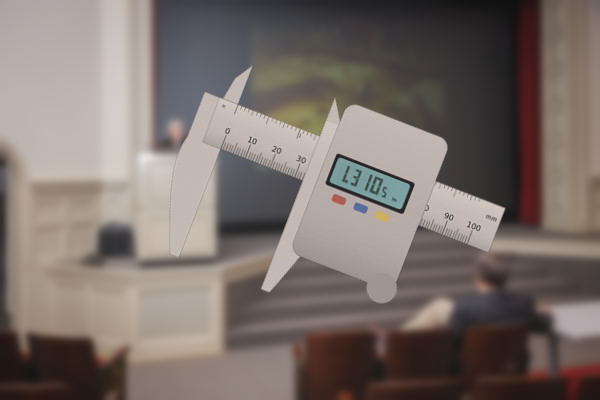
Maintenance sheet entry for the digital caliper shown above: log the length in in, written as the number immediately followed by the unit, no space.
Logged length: 1.3105in
